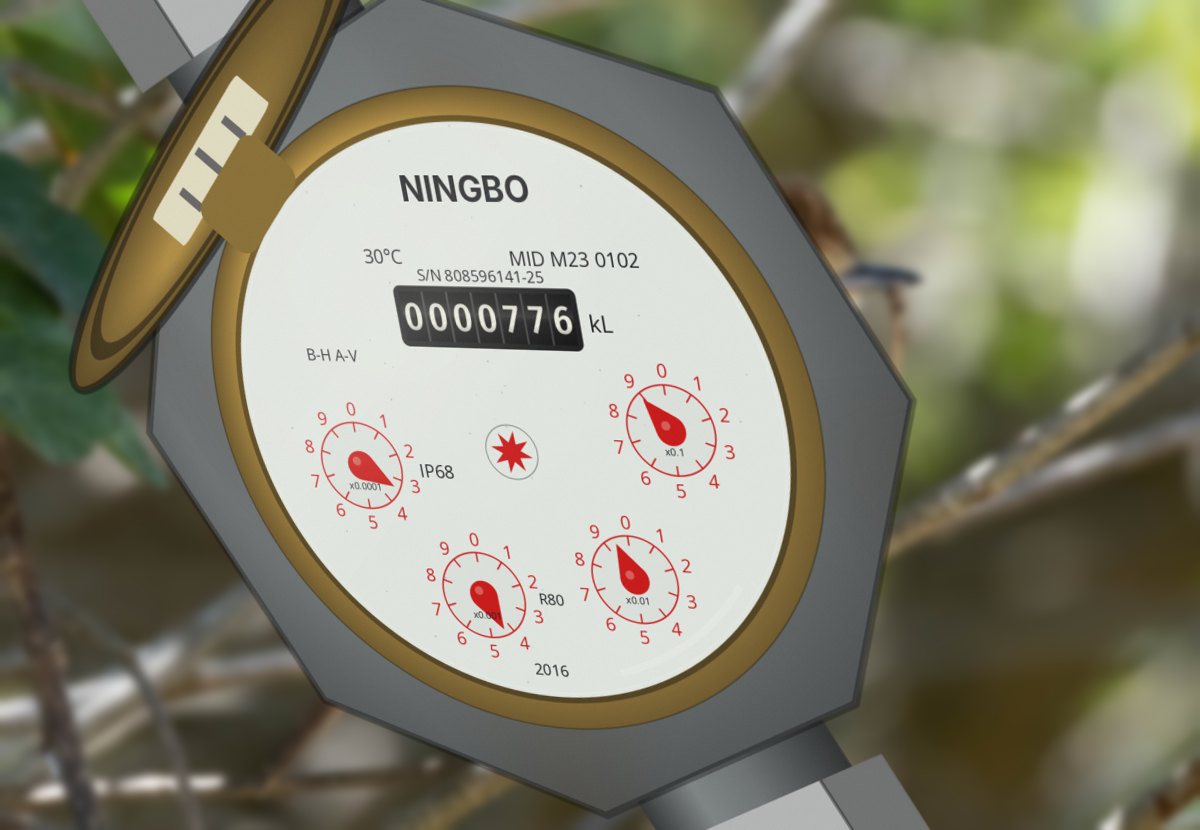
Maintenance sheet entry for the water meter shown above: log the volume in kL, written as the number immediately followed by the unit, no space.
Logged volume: 776.8943kL
